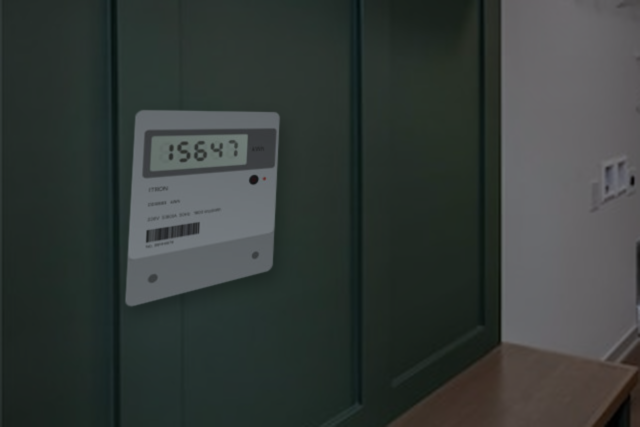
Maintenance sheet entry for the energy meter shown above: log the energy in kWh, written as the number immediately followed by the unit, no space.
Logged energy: 15647kWh
